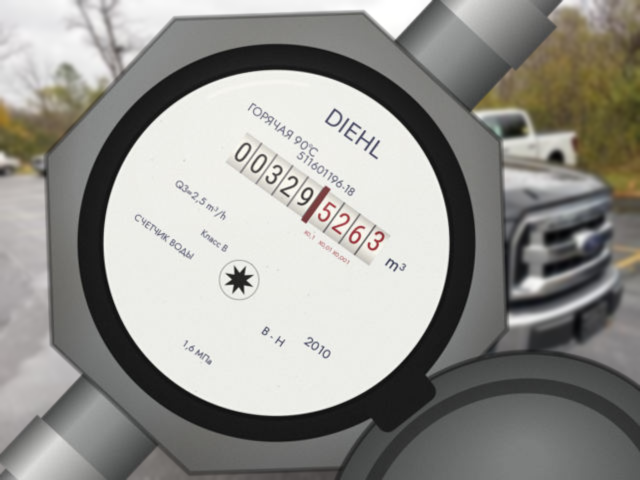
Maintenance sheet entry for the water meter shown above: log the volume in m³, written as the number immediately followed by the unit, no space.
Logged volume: 329.5263m³
